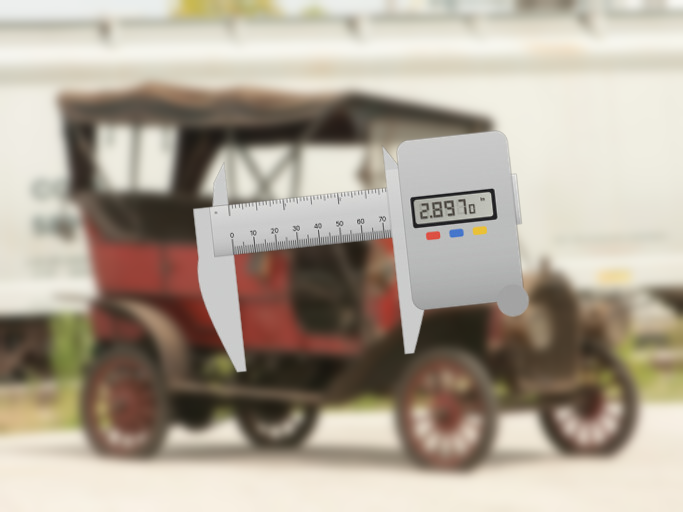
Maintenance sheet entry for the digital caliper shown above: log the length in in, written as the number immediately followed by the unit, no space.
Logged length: 2.8970in
